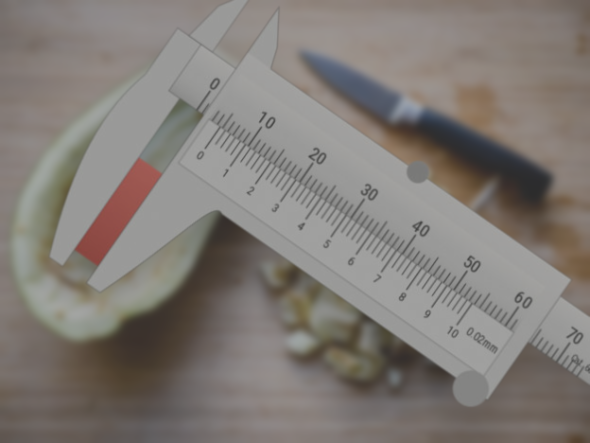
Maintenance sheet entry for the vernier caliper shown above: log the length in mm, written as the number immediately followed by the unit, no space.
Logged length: 4.6mm
